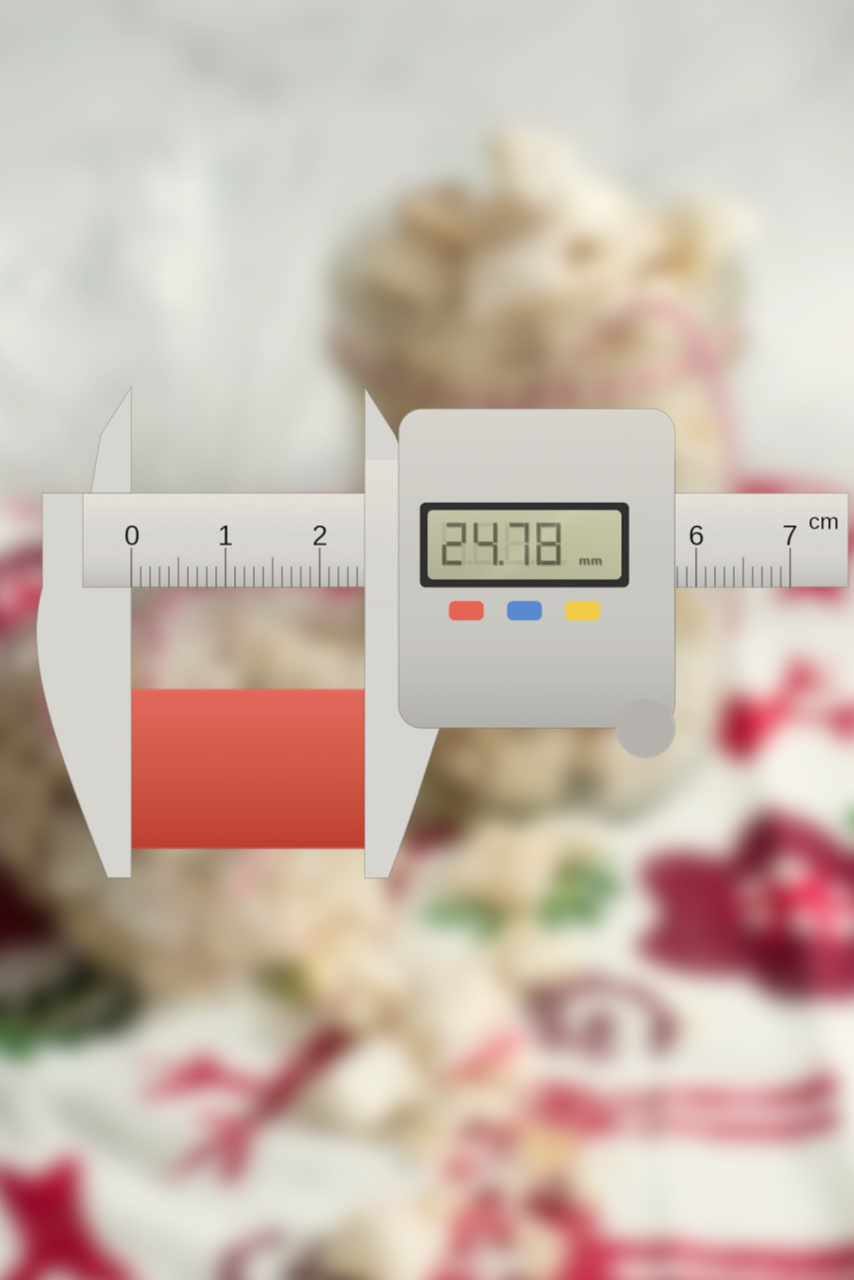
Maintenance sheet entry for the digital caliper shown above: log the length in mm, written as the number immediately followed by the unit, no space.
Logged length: 24.78mm
